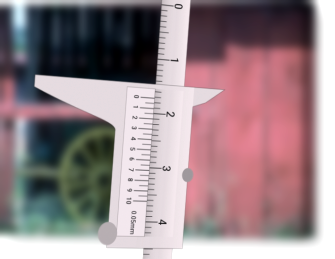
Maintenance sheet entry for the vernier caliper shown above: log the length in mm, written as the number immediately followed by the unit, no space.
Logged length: 17.2mm
